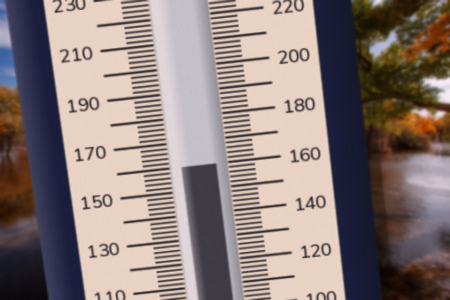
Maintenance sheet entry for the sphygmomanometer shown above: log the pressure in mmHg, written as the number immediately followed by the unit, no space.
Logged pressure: 160mmHg
